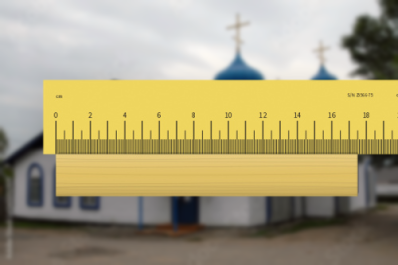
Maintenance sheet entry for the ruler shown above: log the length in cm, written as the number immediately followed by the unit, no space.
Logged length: 17.5cm
